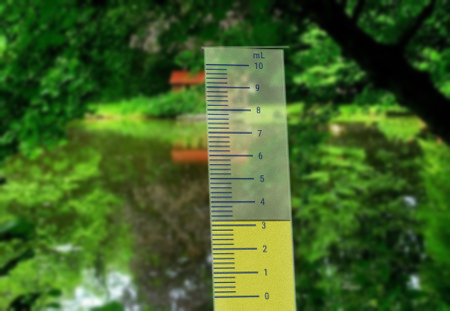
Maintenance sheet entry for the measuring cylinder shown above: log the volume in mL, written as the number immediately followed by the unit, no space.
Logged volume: 3.2mL
